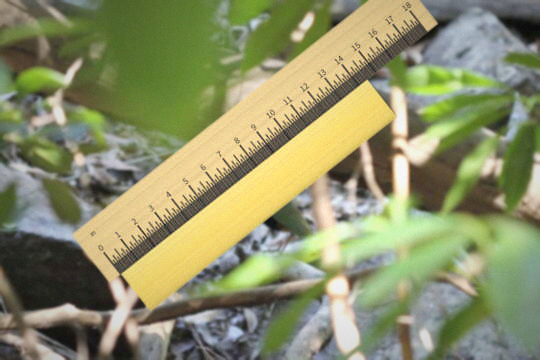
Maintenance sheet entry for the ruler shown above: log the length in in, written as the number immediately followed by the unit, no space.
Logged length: 14.5in
